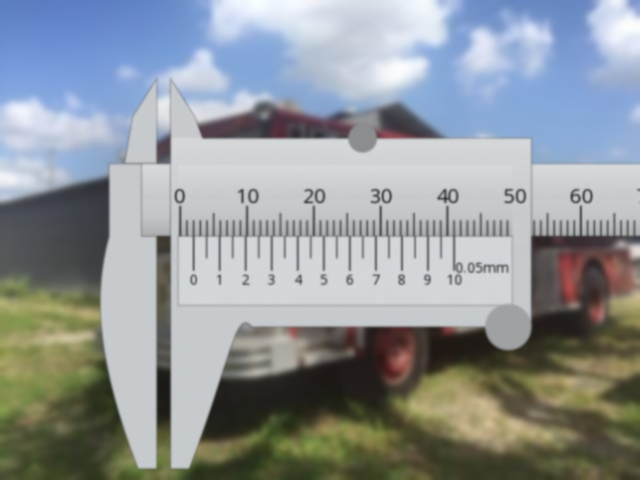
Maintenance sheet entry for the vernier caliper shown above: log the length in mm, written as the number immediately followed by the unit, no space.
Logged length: 2.0mm
